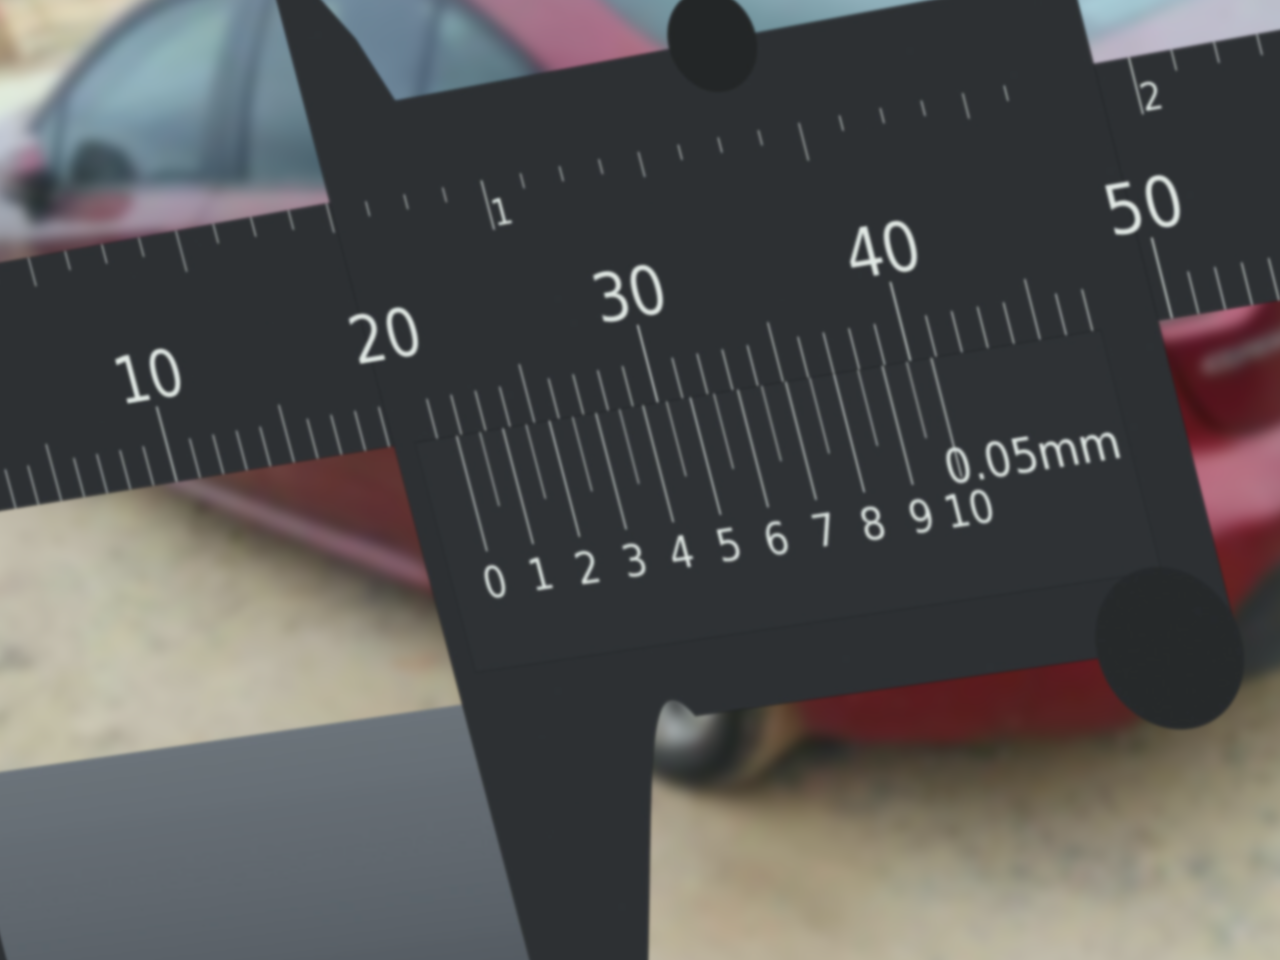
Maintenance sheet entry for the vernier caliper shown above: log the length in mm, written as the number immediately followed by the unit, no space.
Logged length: 21.8mm
